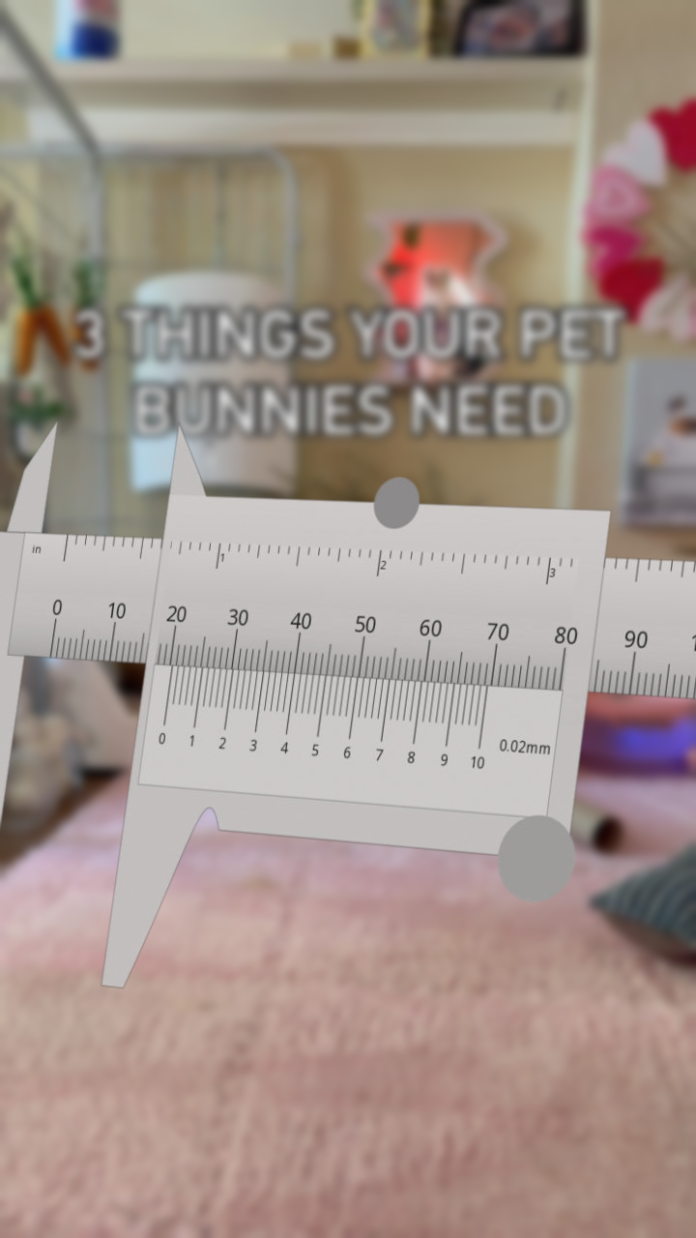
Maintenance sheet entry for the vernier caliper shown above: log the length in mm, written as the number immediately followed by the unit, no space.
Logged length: 20.4mm
